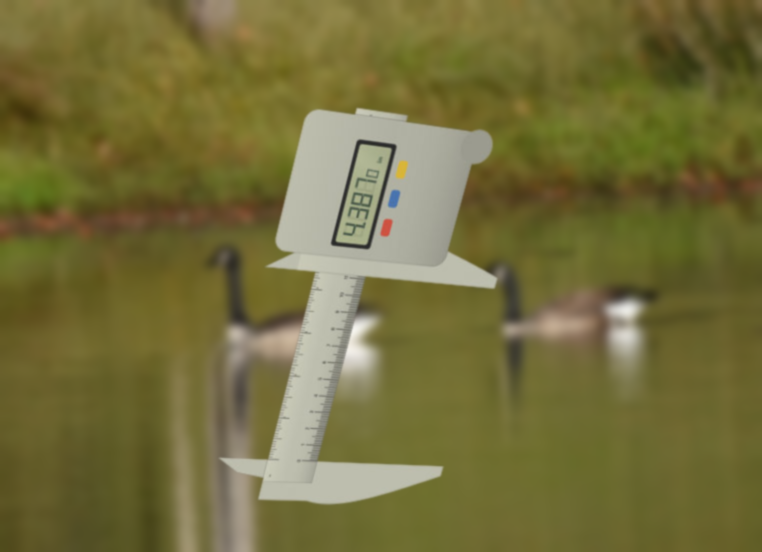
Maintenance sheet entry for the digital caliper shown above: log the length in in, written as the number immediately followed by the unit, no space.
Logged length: 4.3870in
